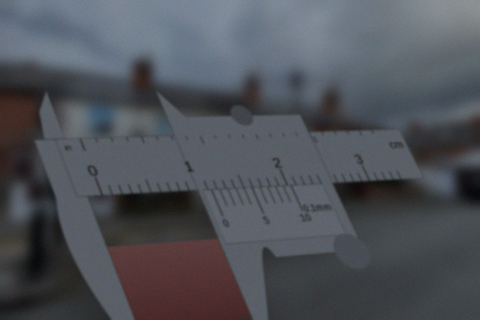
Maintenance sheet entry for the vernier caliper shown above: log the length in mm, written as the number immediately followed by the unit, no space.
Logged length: 11.4mm
